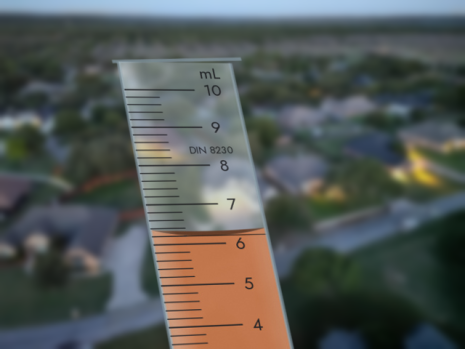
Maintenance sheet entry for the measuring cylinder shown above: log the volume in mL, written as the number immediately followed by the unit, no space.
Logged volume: 6.2mL
